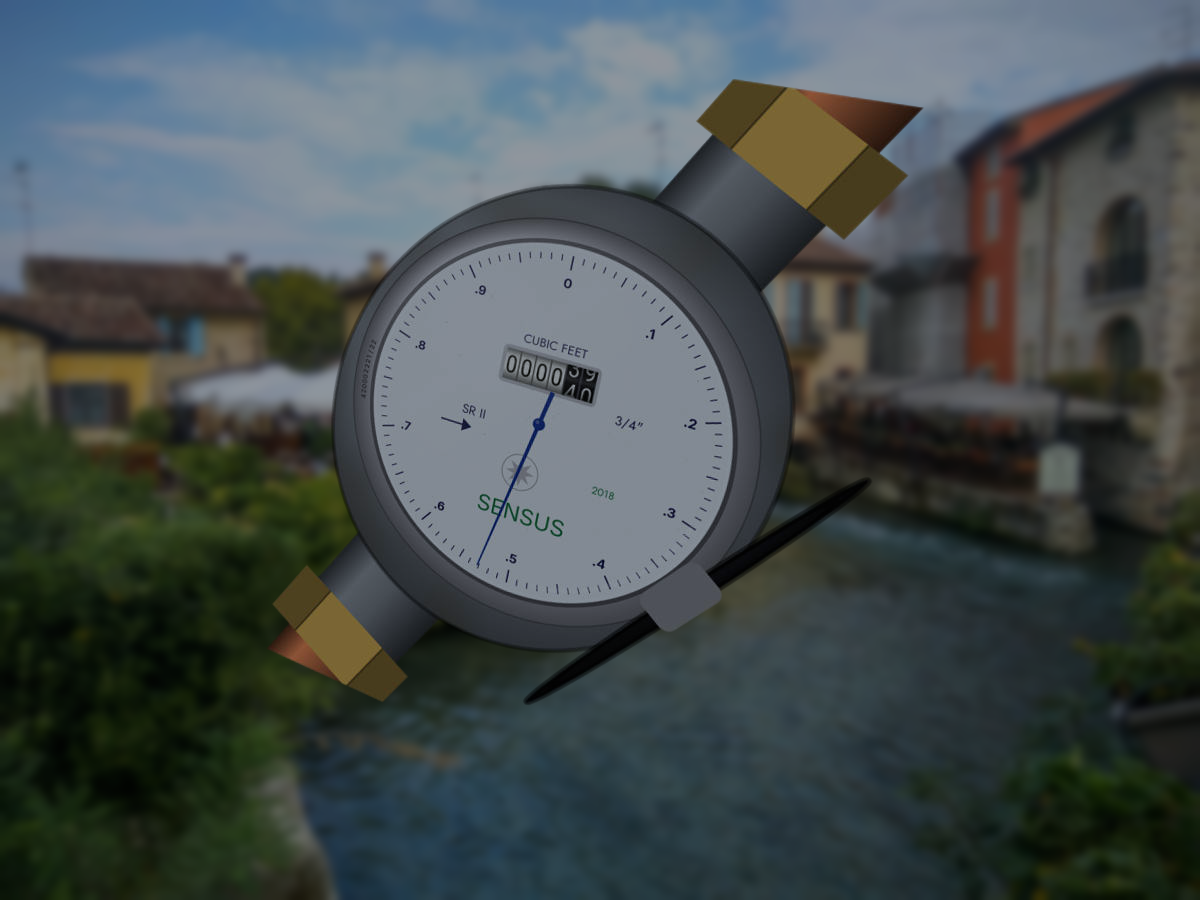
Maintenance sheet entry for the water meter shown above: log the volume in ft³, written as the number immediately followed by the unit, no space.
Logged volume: 39.53ft³
